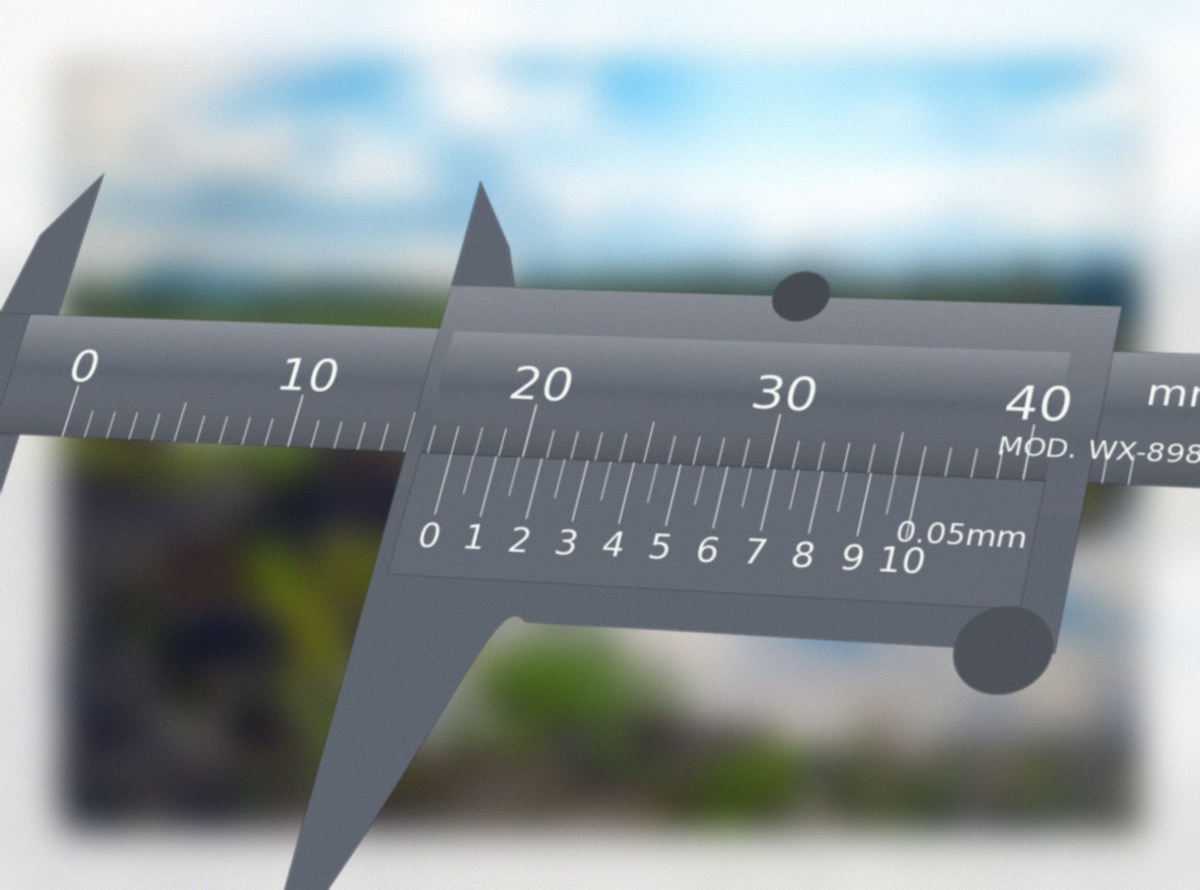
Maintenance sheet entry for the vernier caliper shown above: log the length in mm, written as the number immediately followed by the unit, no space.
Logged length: 17.0mm
